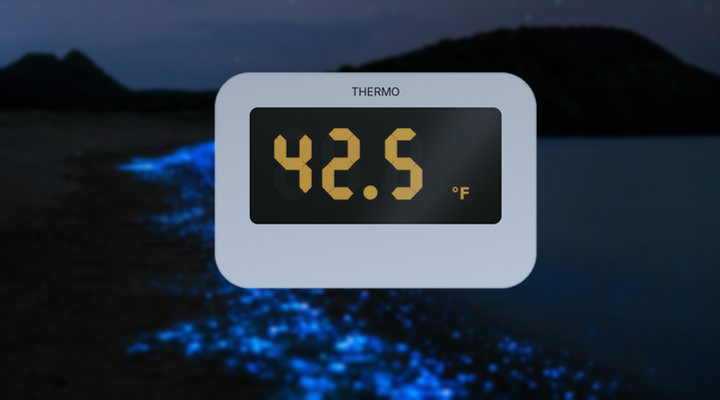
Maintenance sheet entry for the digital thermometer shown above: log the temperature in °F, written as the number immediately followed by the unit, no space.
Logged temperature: 42.5°F
